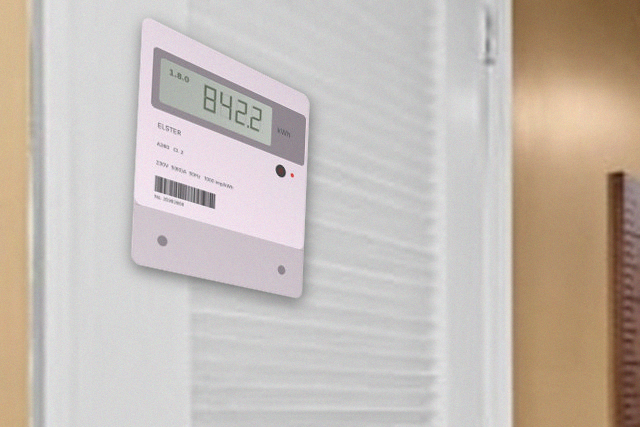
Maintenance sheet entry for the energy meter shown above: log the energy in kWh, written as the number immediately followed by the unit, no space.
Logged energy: 842.2kWh
